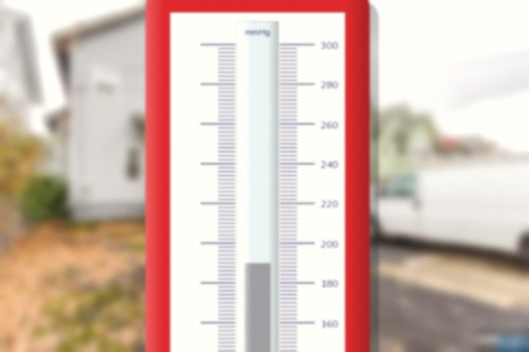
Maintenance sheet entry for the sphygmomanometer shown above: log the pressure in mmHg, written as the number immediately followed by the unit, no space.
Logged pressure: 190mmHg
